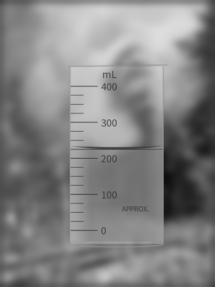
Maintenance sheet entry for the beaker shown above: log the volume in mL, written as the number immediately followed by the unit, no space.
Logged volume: 225mL
